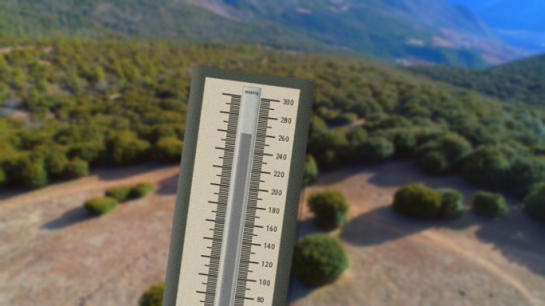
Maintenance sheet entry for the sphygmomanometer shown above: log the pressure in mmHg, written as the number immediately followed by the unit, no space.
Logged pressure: 260mmHg
